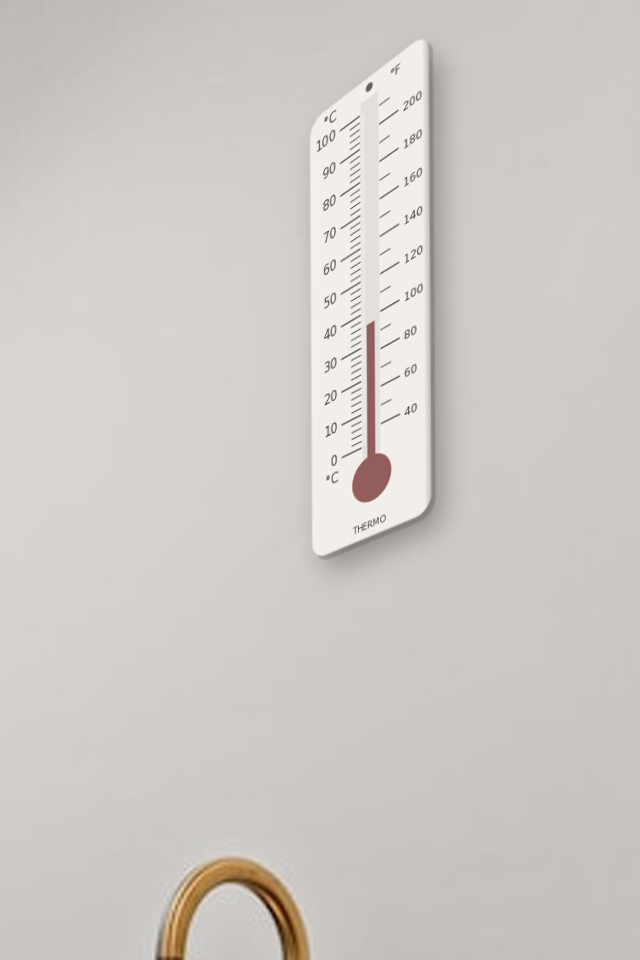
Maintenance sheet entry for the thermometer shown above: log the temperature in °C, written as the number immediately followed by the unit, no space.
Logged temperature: 36°C
